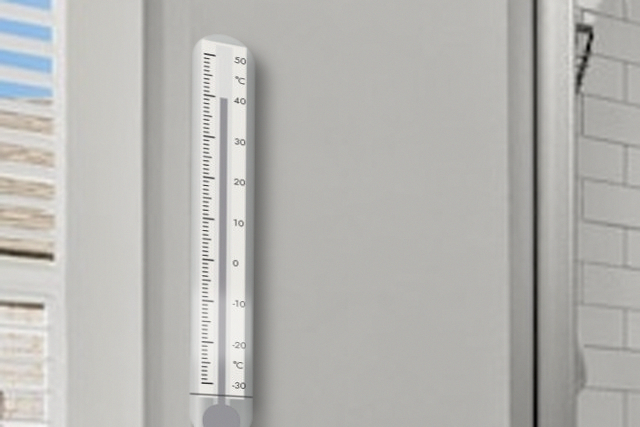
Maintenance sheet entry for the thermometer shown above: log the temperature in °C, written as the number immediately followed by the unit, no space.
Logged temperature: 40°C
